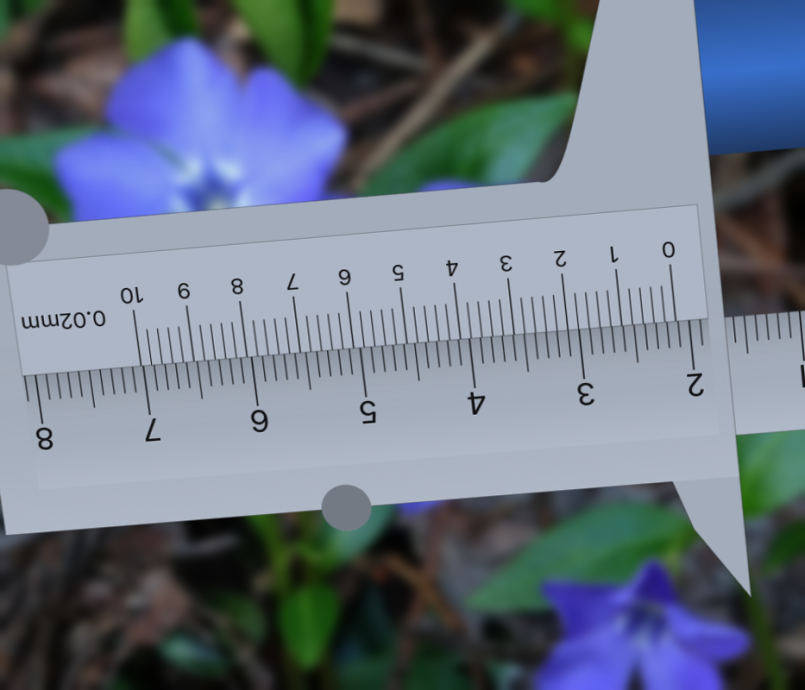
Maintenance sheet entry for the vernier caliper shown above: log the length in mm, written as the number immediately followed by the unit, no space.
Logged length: 21.2mm
